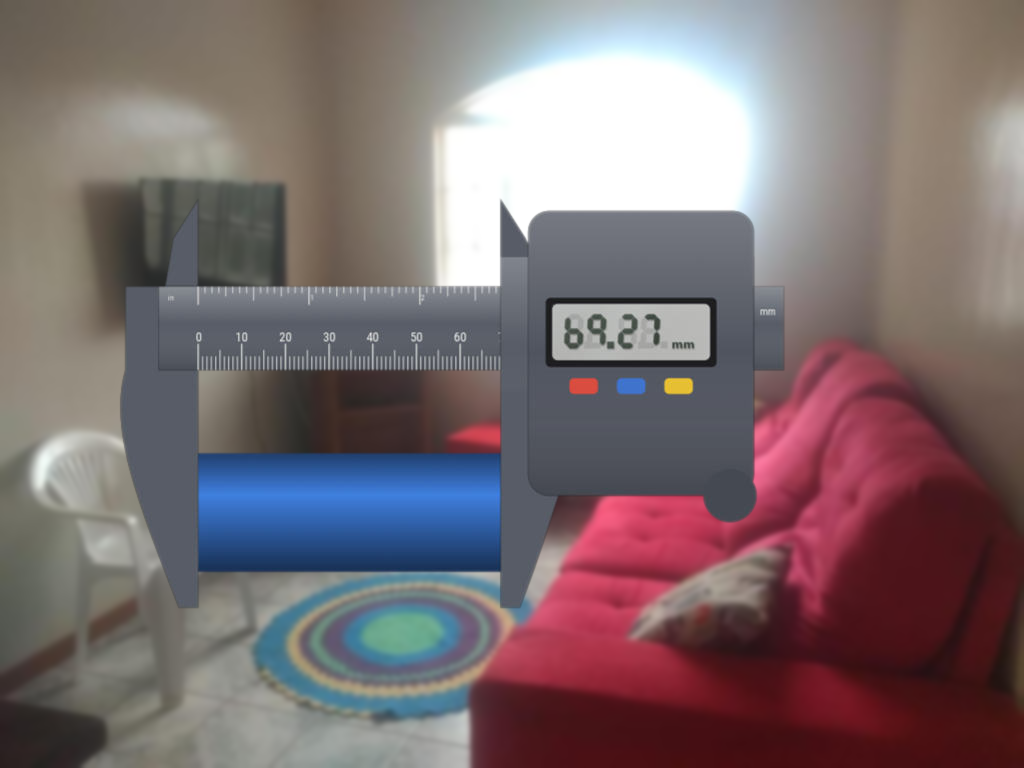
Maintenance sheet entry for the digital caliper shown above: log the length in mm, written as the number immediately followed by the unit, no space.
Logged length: 69.27mm
